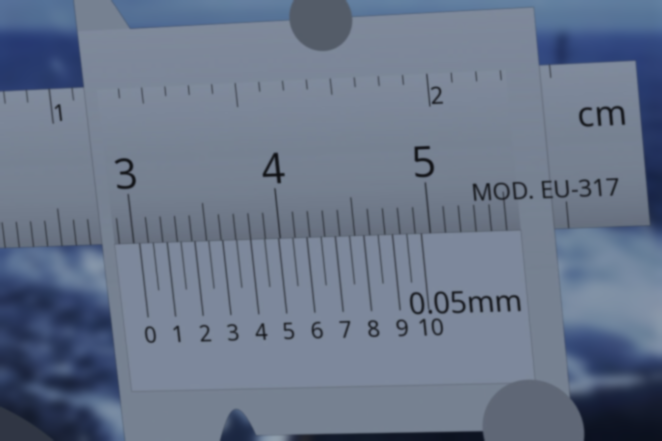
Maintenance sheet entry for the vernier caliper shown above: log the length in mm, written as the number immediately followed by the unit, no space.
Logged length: 30.4mm
